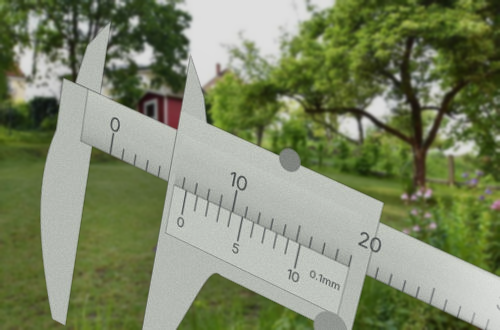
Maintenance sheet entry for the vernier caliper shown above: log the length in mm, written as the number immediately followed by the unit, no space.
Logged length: 6.3mm
